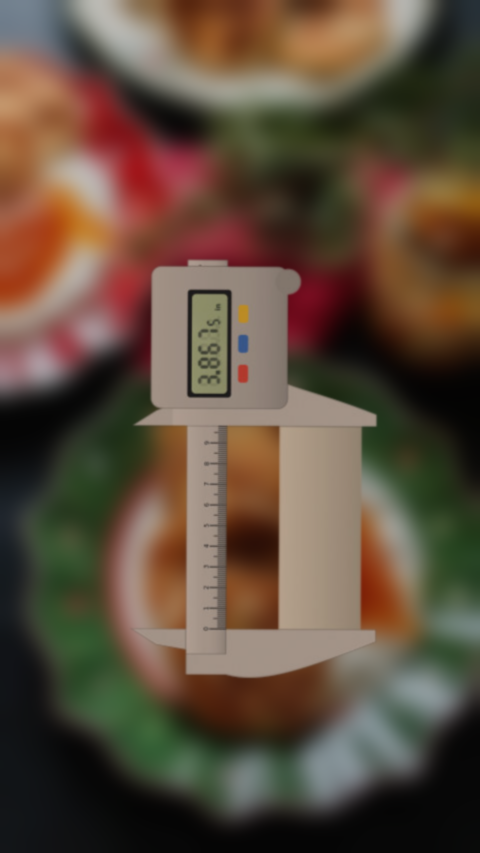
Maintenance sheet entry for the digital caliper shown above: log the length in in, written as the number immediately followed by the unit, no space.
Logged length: 3.8675in
